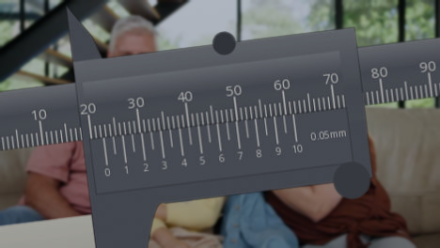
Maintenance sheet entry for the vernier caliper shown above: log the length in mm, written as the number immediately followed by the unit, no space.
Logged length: 22.5mm
